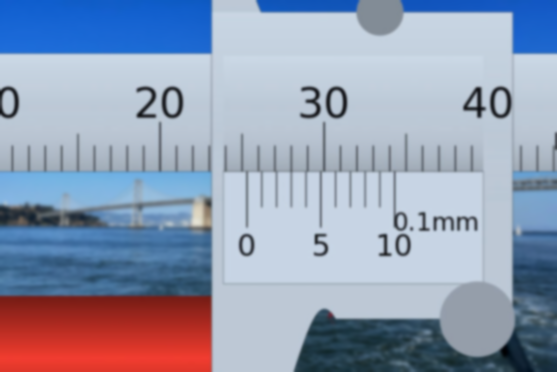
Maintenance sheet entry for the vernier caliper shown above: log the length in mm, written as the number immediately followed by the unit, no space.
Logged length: 25.3mm
